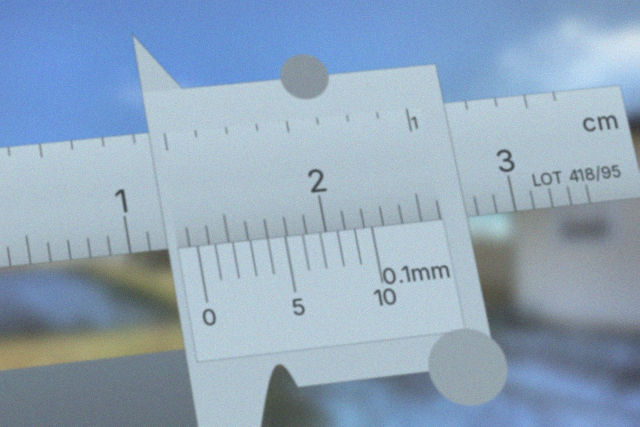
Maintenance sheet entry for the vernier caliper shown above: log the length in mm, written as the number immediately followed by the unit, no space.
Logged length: 13.4mm
